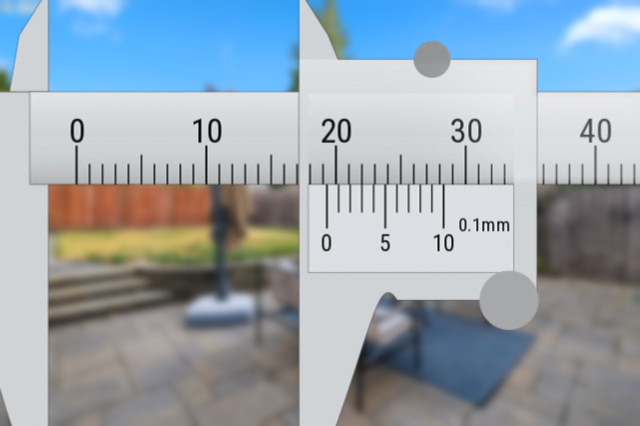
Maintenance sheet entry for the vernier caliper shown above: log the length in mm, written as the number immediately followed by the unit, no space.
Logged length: 19.3mm
